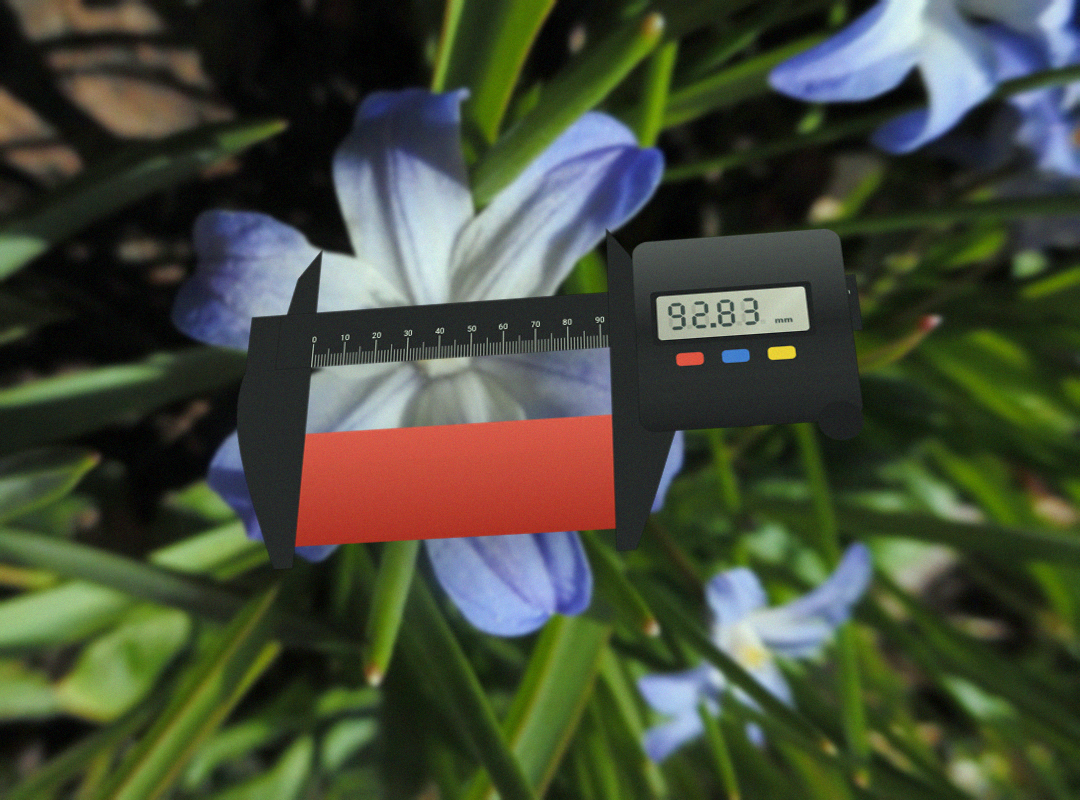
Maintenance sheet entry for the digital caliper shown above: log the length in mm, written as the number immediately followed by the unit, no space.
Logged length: 92.83mm
